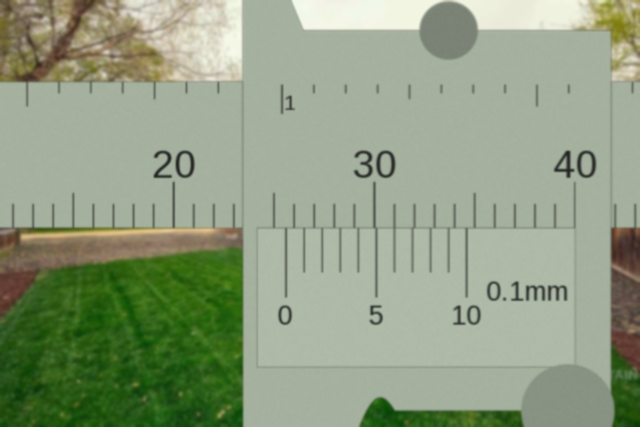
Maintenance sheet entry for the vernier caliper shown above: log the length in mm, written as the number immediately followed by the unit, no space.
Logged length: 25.6mm
